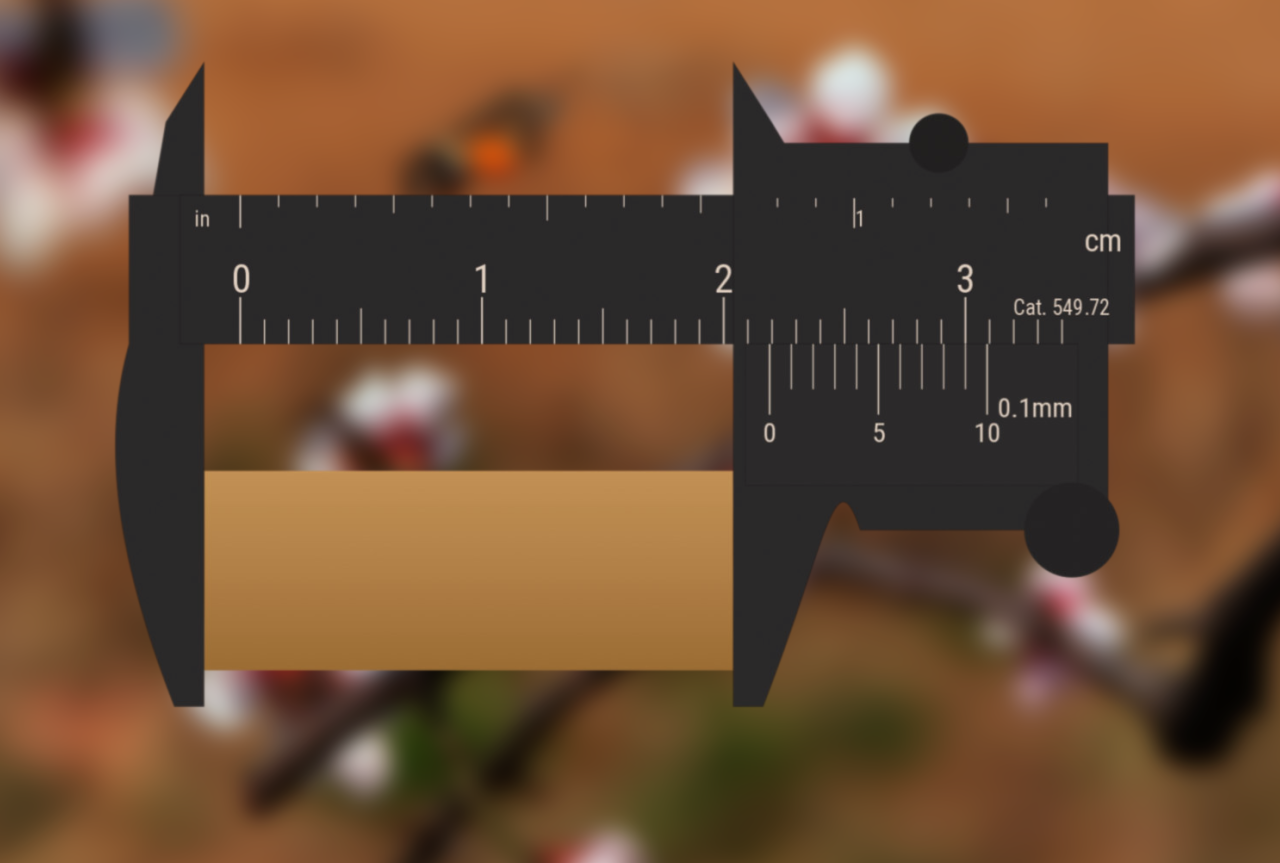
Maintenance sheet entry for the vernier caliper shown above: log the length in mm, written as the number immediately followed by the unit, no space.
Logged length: 21.9mm
